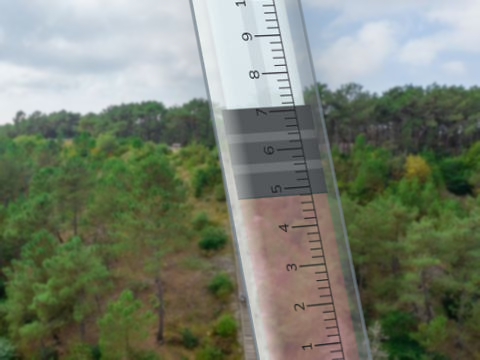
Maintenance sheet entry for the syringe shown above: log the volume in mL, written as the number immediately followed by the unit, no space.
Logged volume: 4.8mL
